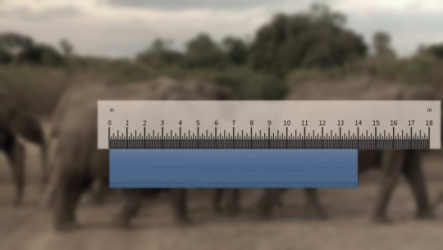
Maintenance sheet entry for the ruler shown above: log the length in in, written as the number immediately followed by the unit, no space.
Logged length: 14in
